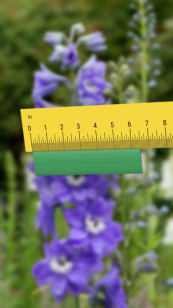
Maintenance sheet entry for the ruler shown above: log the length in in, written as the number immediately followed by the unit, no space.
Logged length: 6.5in
